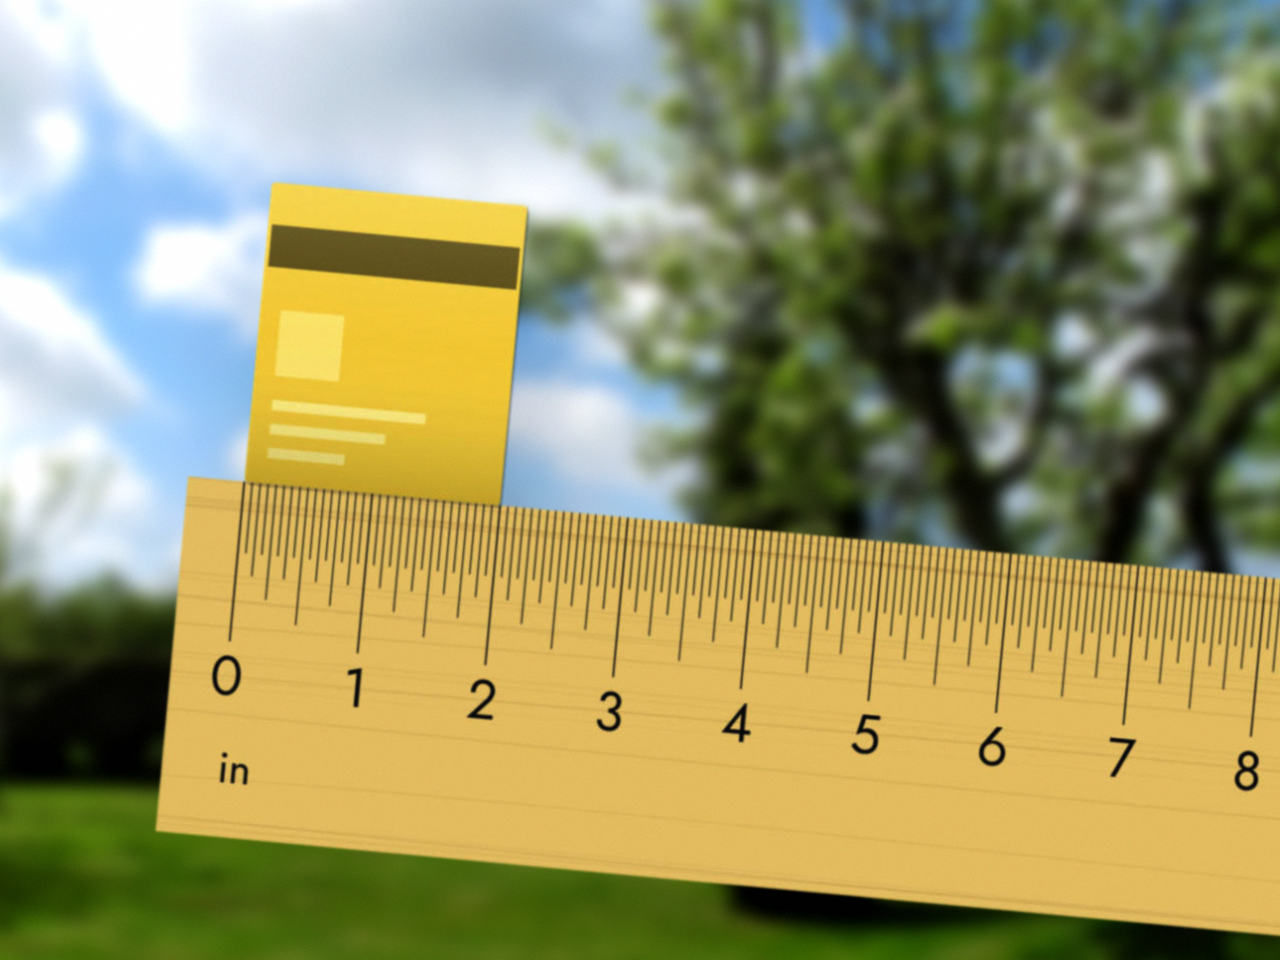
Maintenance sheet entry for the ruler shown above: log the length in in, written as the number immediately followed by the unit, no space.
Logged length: 2in
